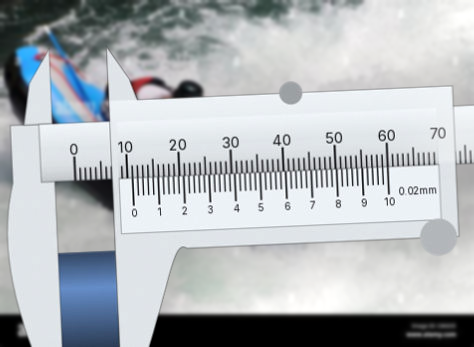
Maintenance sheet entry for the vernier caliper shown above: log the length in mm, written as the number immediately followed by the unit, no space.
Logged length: 11.0mm
